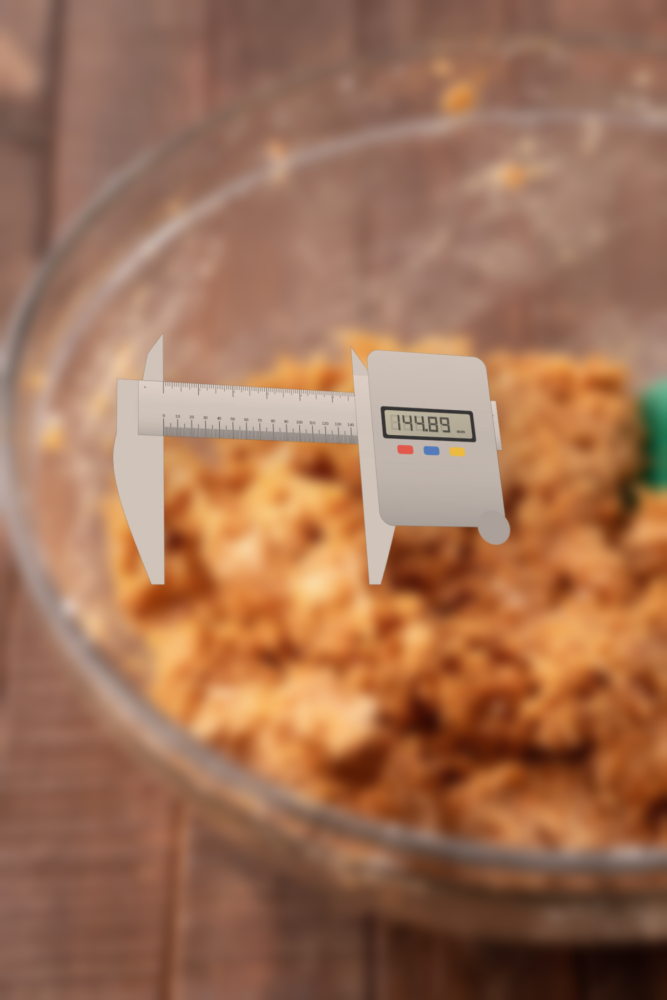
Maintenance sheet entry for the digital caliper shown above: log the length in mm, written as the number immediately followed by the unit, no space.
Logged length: 144.89mm
